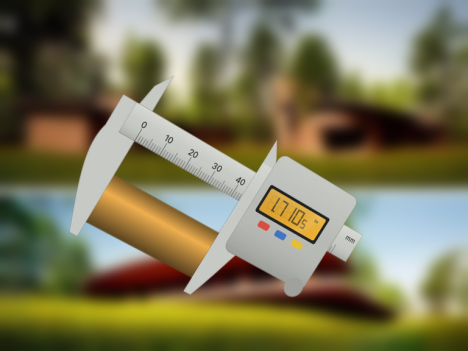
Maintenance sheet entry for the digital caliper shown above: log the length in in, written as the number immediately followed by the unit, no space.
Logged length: 1.7105in
